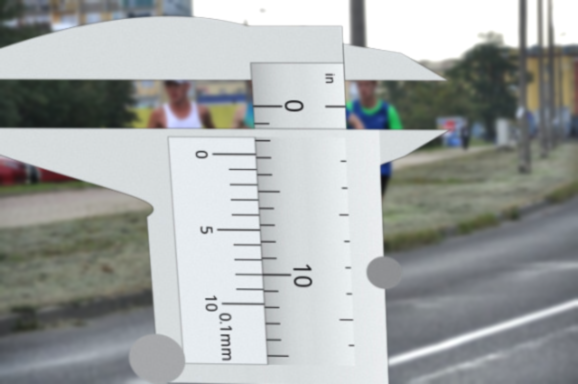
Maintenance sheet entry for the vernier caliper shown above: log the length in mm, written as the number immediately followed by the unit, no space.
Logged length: 2.8mm
